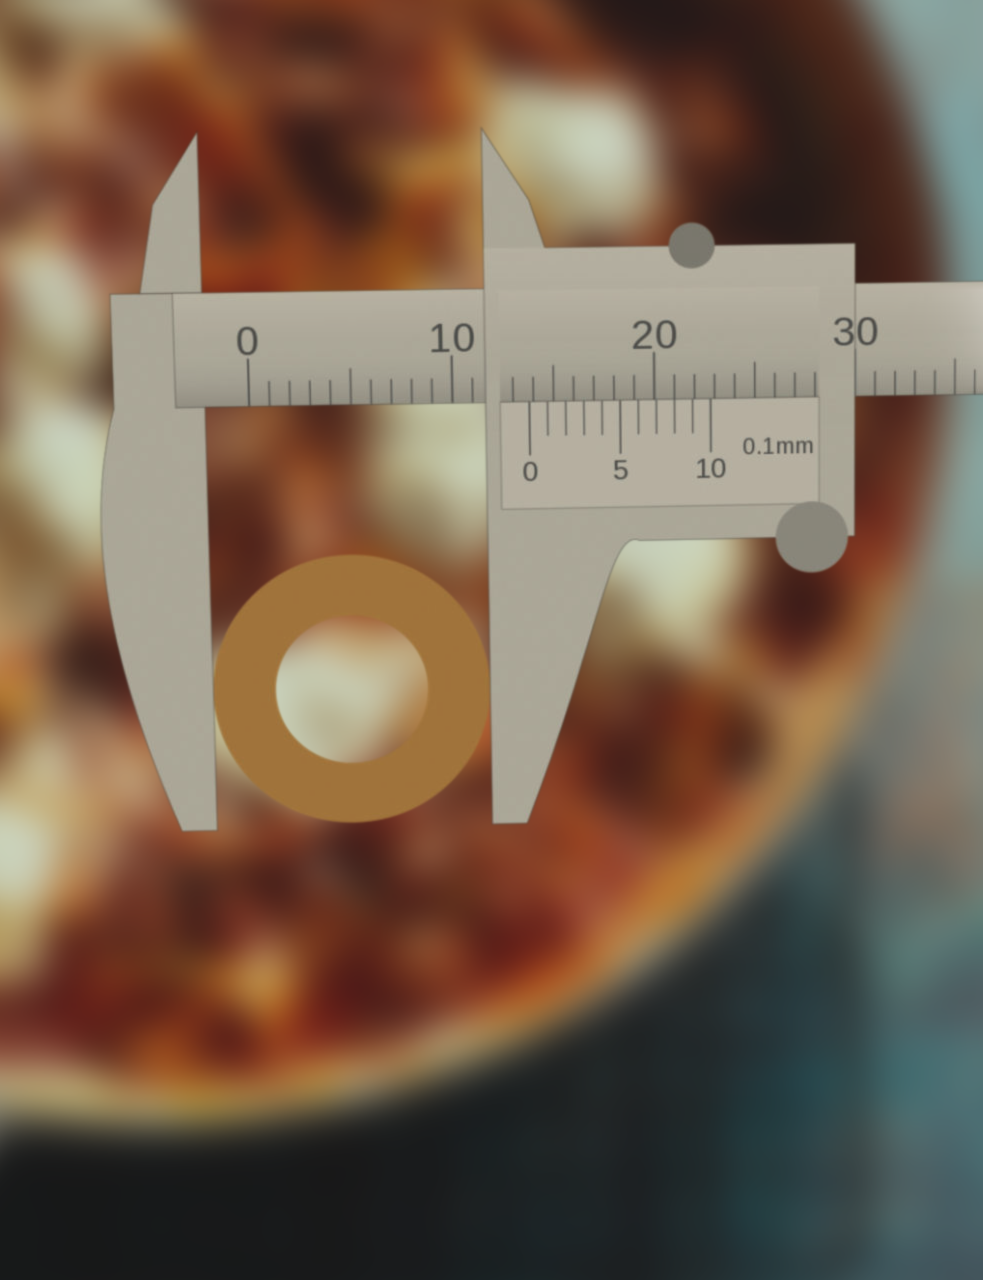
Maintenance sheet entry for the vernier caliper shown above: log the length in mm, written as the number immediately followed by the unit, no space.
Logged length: 13.8mm
